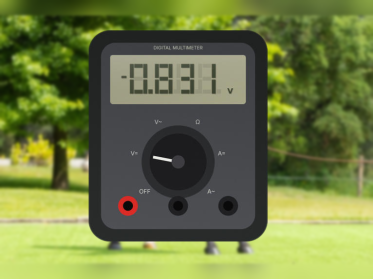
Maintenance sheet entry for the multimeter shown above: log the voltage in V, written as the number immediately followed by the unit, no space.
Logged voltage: -0.831V
